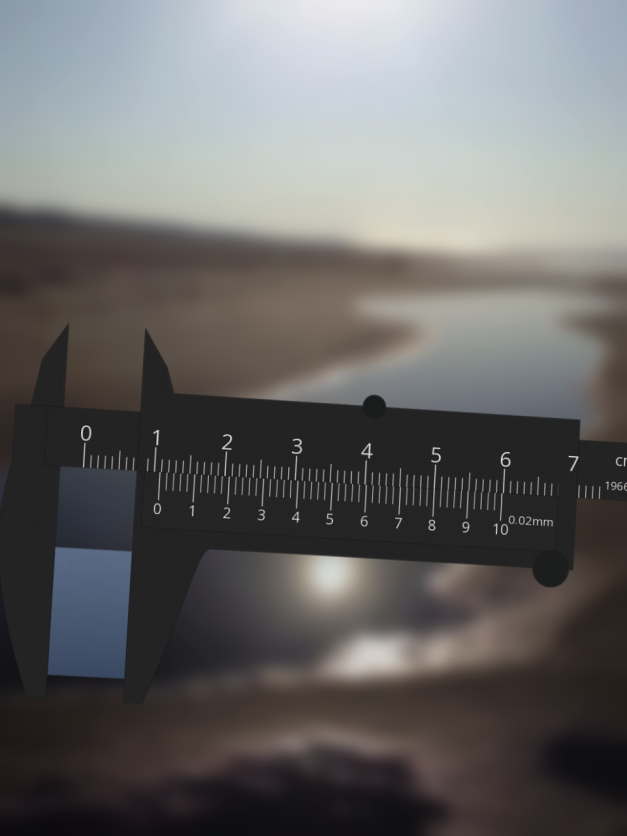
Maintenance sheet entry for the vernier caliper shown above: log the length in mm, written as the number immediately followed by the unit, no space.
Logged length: 10.8mm
